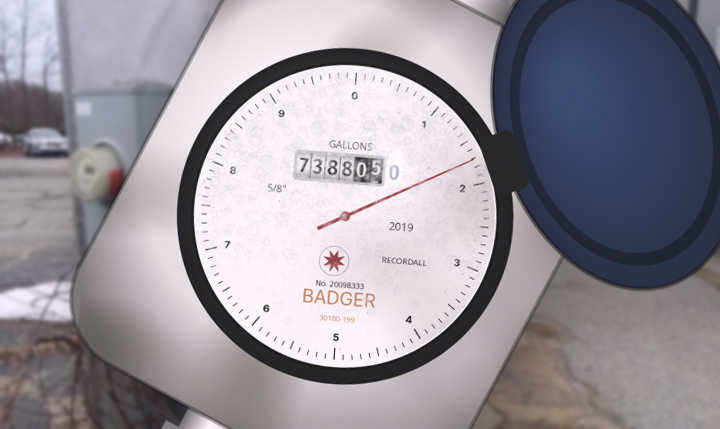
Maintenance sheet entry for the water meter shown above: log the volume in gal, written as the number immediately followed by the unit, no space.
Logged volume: 7388051.7gal
